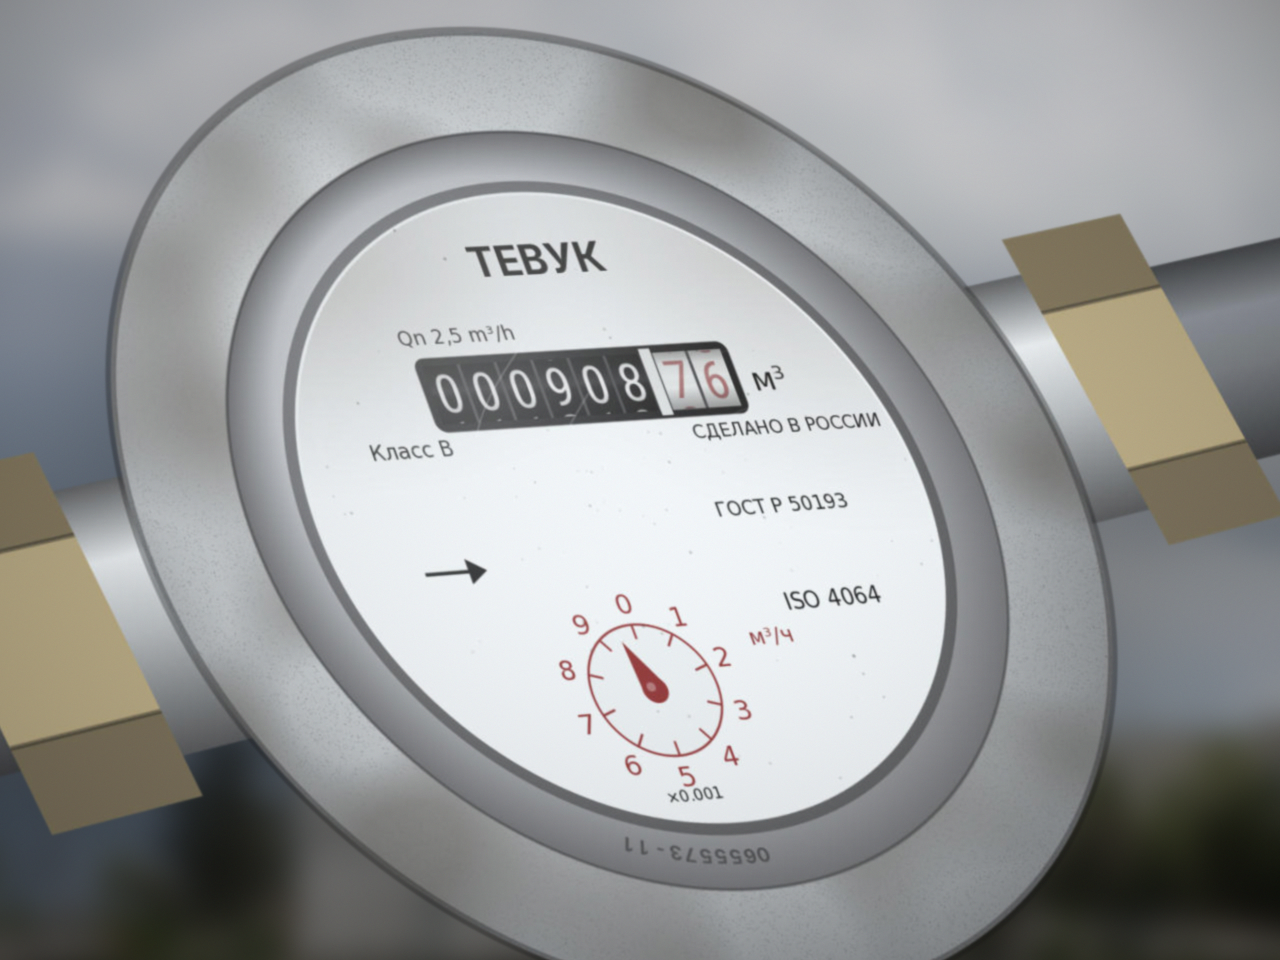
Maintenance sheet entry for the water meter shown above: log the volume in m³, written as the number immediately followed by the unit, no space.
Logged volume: 908.759m³
